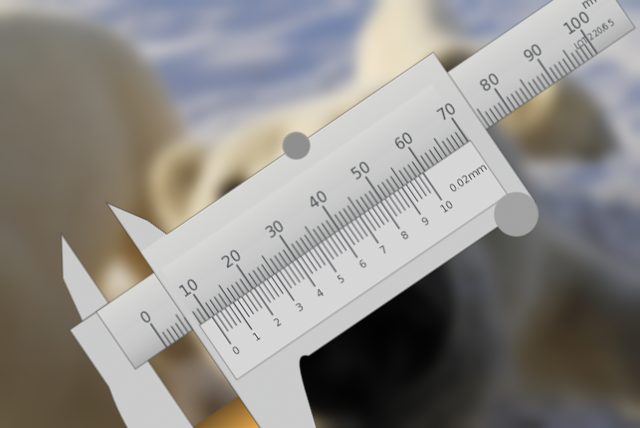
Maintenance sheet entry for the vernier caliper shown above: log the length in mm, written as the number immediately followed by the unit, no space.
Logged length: 10.5mm
